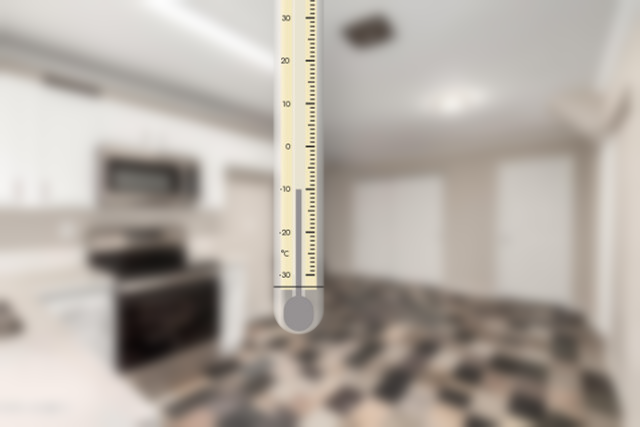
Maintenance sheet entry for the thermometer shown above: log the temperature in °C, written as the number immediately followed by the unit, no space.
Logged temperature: -10°C
